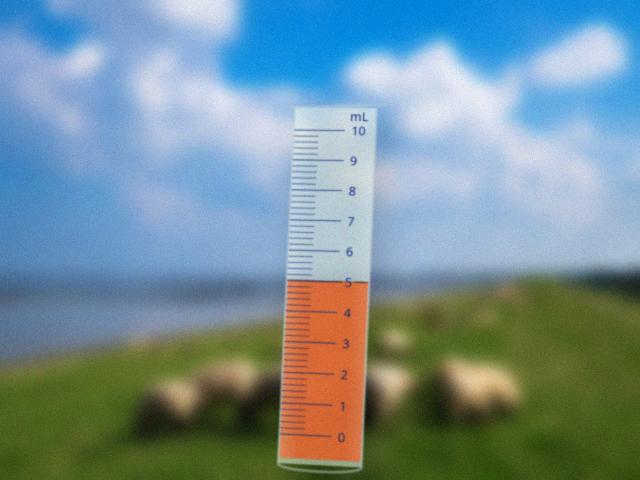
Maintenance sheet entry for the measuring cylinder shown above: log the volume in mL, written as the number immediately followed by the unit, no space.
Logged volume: 5mL
